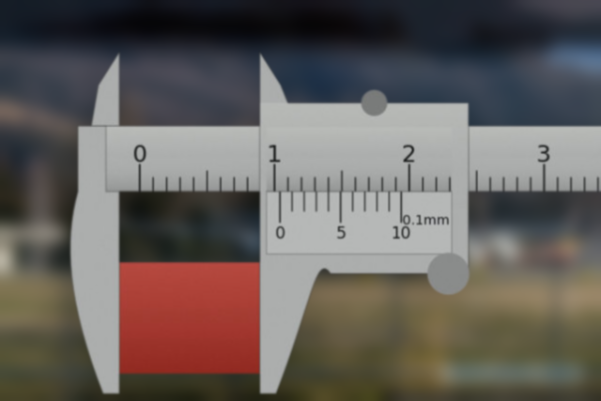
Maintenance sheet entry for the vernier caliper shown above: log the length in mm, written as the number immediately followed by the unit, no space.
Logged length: 10.4mm
